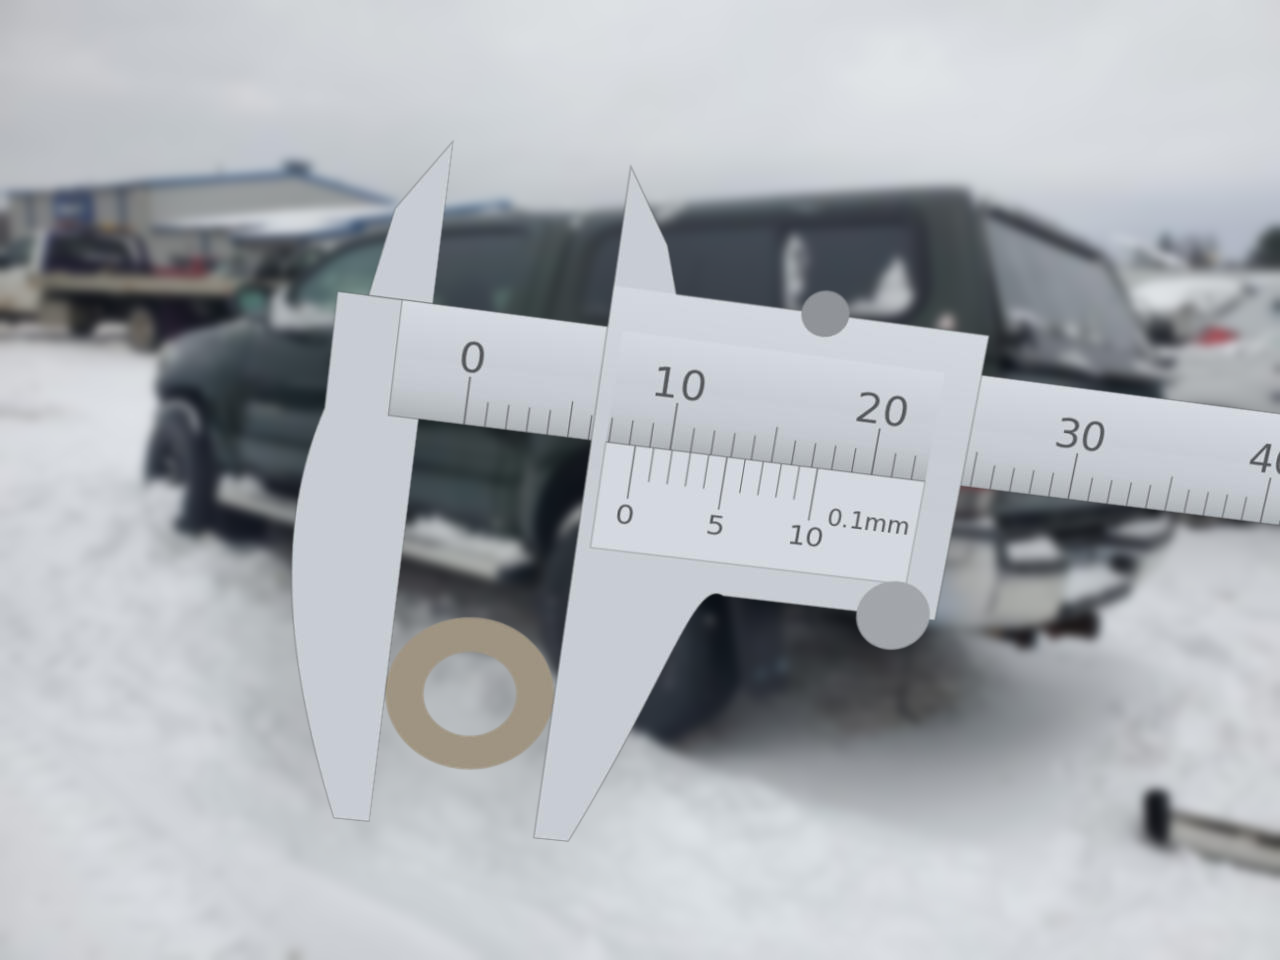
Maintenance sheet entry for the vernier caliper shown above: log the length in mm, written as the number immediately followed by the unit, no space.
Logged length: 8.3mm
